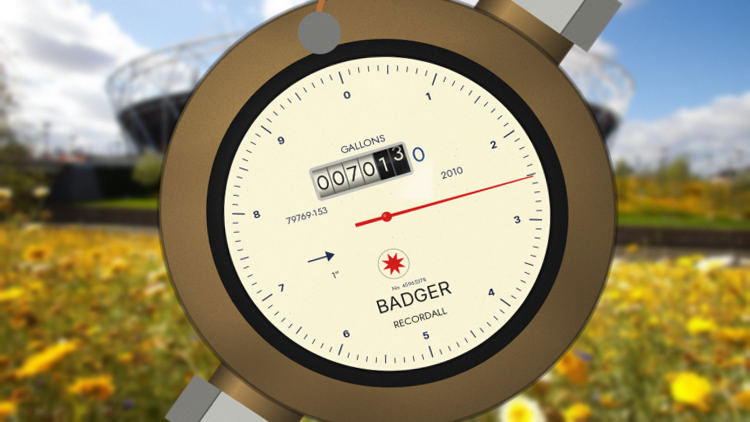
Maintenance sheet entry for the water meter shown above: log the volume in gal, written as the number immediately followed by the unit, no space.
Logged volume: 70132.5gal
